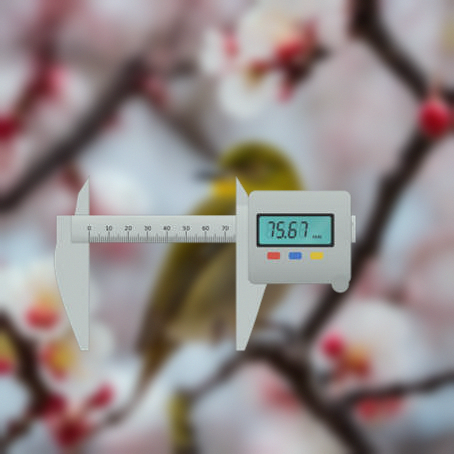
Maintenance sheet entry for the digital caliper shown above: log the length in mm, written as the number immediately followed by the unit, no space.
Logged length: 75.67mm
